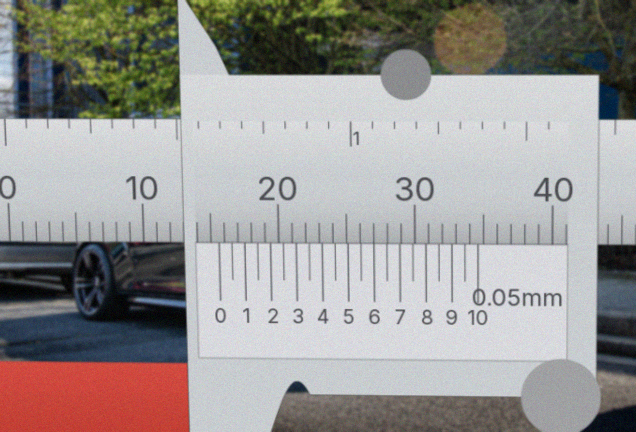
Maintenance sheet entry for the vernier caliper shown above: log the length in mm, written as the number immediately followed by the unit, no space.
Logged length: 15.6mm
